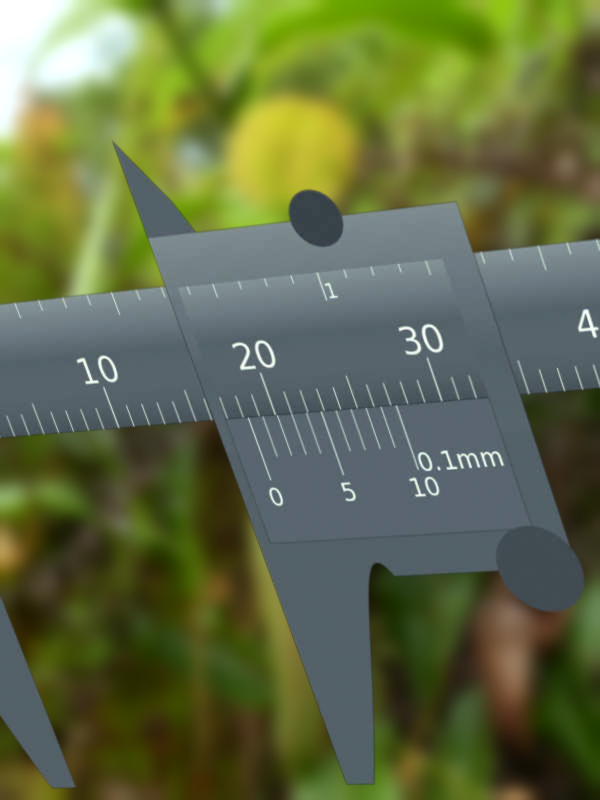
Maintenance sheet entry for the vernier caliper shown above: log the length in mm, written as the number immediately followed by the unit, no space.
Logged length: 18.3mm
